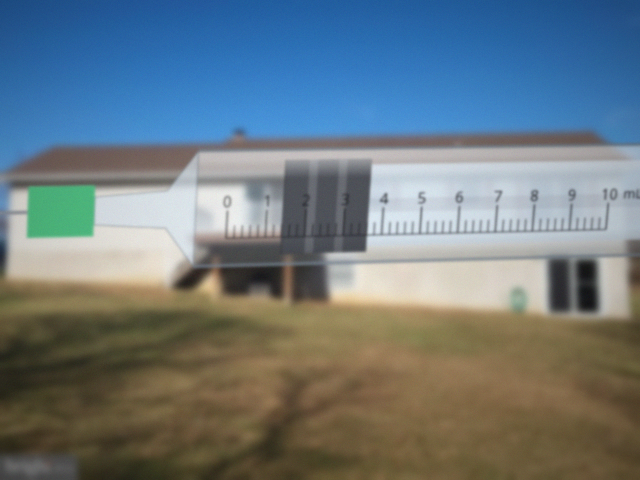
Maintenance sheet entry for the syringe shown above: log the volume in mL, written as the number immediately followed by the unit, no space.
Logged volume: 1.4mL
